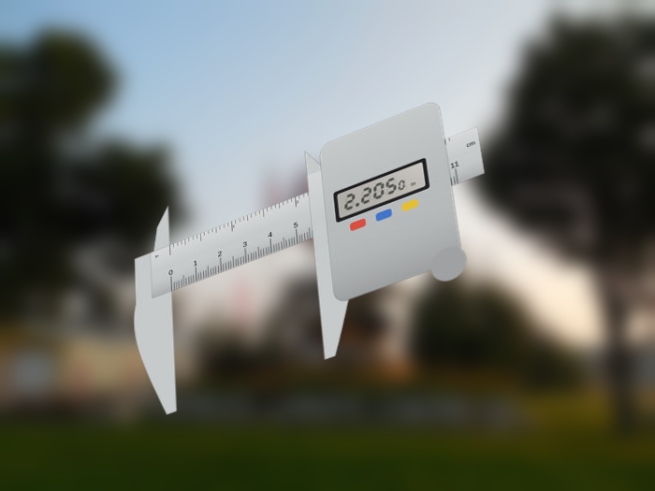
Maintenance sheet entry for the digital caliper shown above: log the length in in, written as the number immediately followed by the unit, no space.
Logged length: 2.2050in
